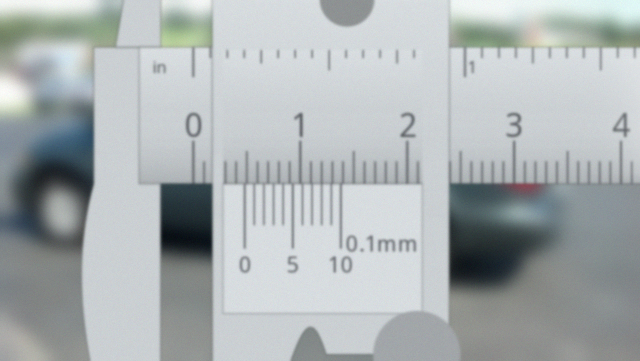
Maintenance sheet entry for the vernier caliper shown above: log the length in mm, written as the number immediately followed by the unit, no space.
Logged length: 4.8mm
